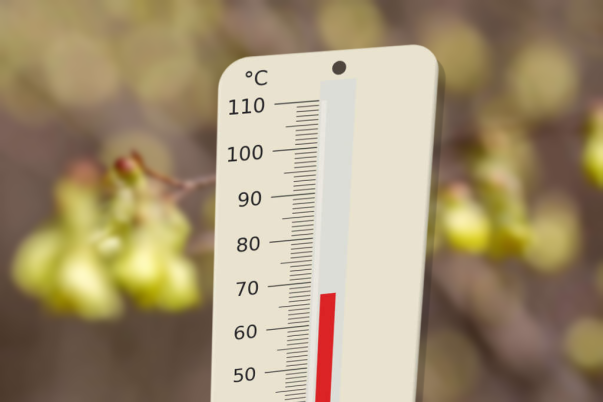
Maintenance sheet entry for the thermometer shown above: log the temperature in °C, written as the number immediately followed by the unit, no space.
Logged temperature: 67°C
